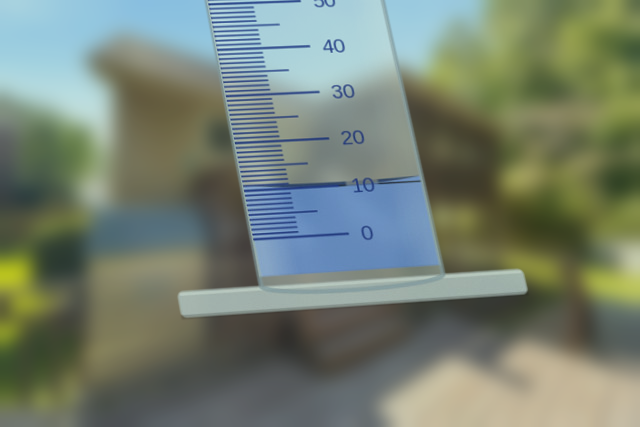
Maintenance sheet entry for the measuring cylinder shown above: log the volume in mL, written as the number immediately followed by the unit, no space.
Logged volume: 10mL
